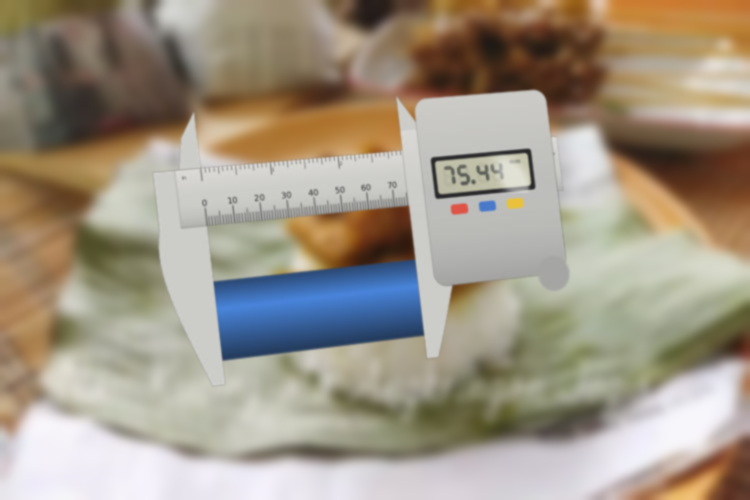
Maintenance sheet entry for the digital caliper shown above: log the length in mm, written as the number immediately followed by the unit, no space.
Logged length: 75.44mm
